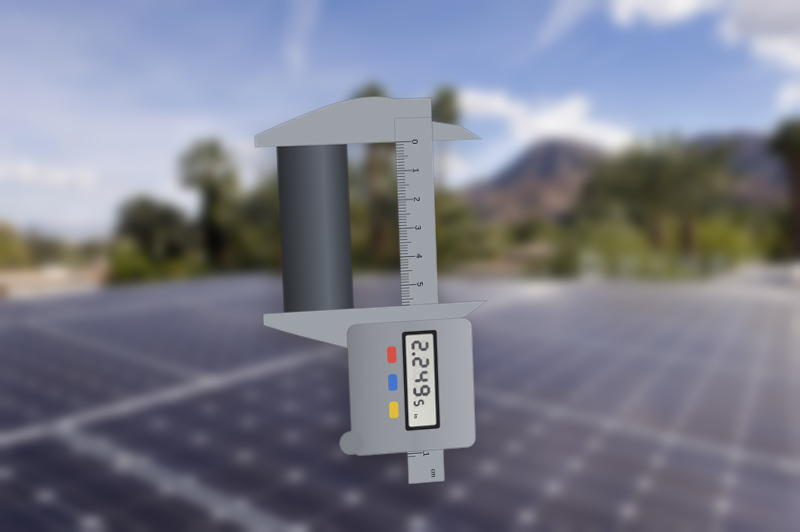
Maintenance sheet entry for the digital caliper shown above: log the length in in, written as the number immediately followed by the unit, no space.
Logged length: 2.2495in
